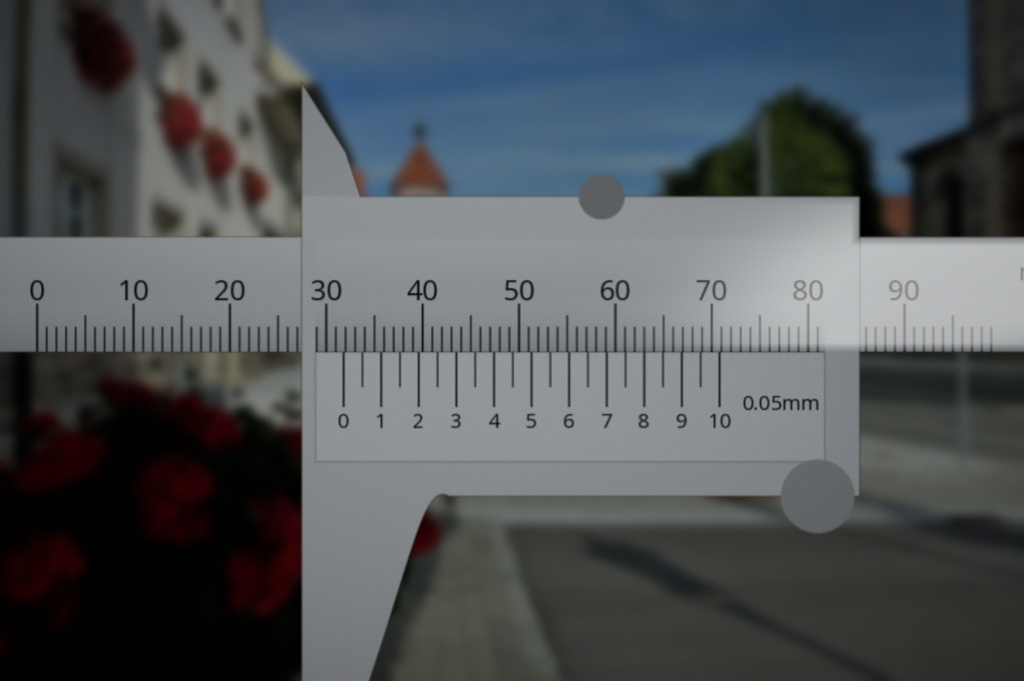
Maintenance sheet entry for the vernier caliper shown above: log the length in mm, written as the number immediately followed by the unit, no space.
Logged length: 31.8mm
